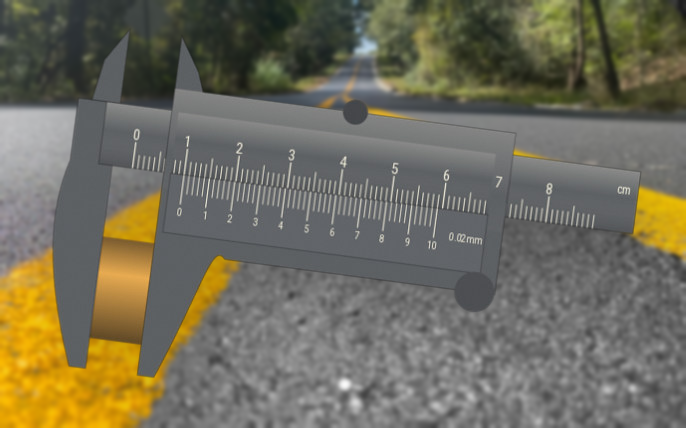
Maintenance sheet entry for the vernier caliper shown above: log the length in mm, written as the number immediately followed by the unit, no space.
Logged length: 10.0mm
